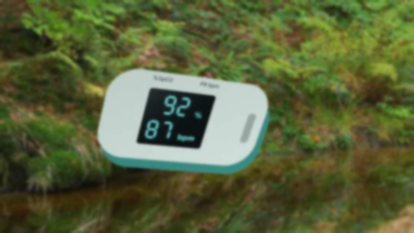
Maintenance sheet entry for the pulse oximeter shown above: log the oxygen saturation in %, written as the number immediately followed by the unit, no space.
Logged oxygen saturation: 92%
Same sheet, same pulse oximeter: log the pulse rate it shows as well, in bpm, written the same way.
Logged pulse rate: 87bpm
